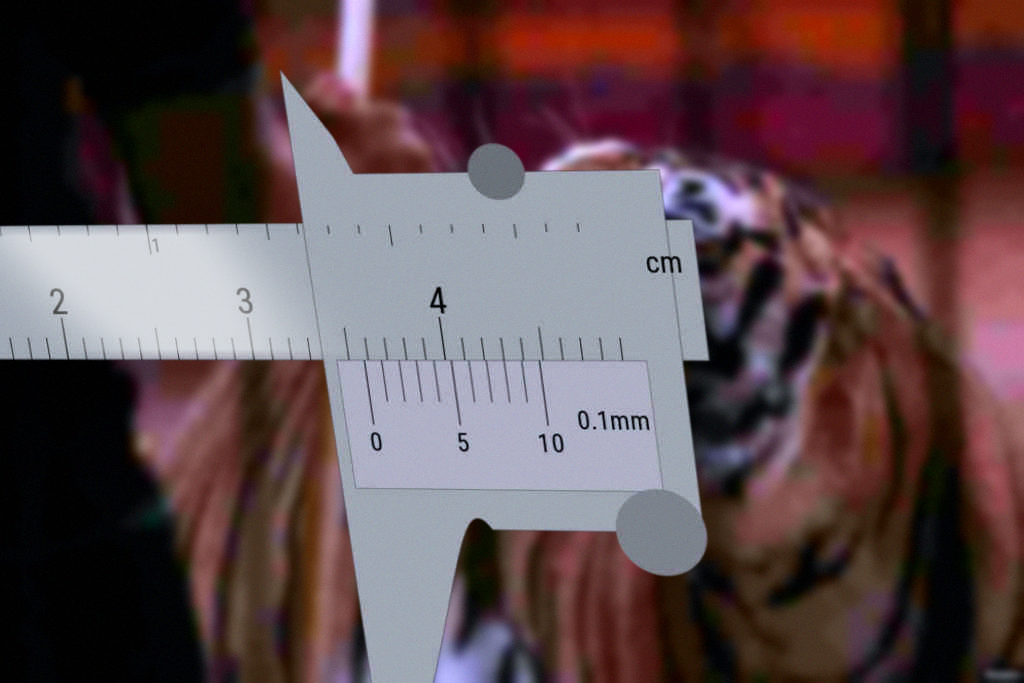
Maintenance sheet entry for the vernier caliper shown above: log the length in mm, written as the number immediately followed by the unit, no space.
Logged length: 35.8mm
